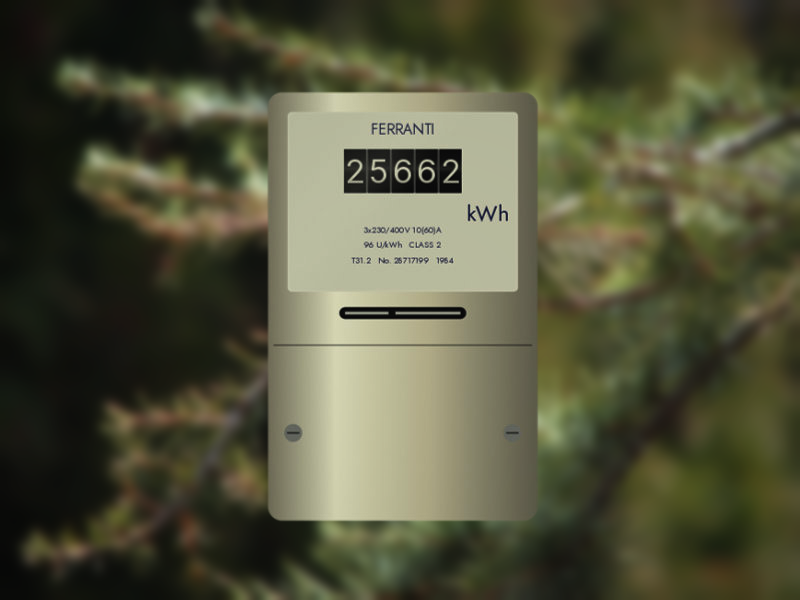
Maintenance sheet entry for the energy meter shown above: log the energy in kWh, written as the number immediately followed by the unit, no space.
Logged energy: 25662kWh
